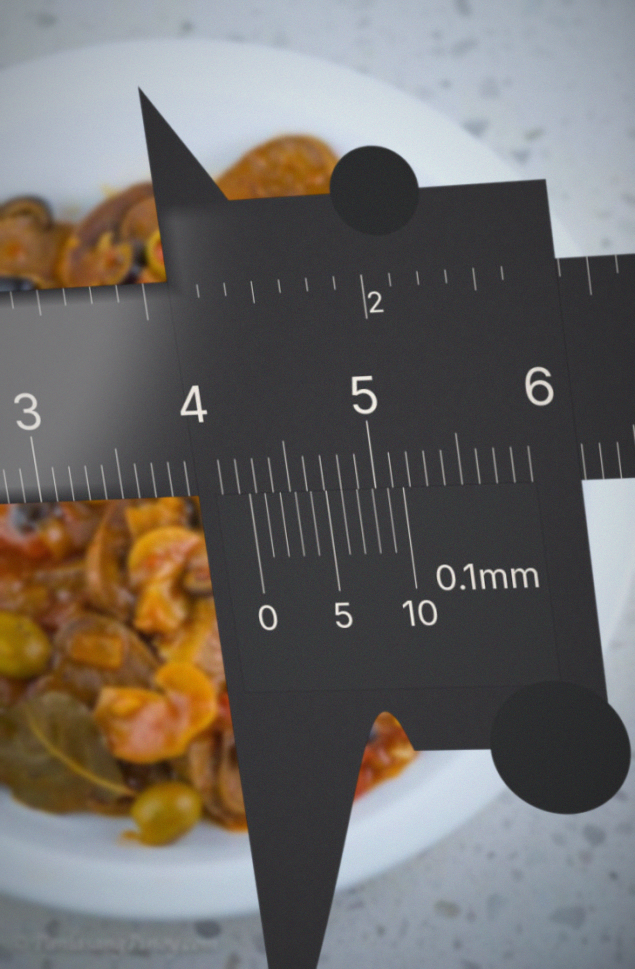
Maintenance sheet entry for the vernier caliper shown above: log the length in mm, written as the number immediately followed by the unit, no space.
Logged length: 42.6mm
